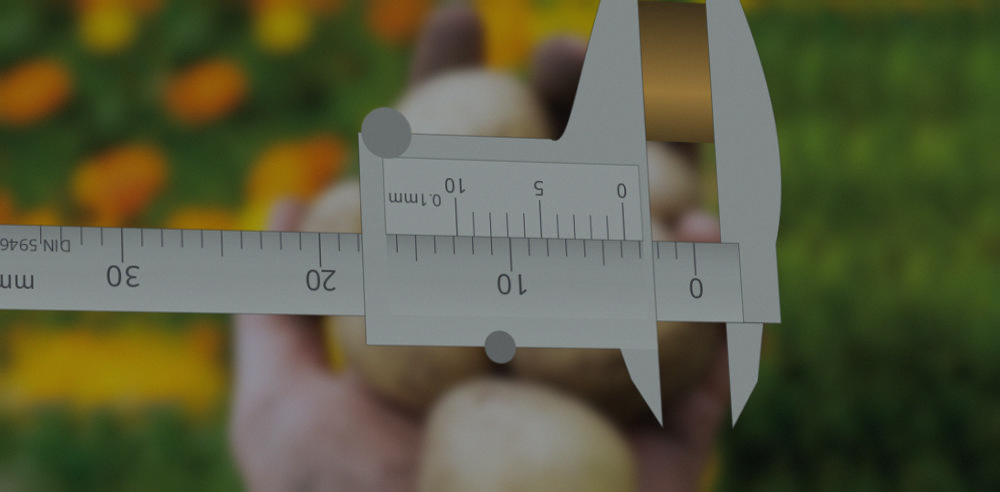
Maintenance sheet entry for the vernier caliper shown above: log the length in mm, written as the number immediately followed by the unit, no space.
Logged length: 3.8mm
